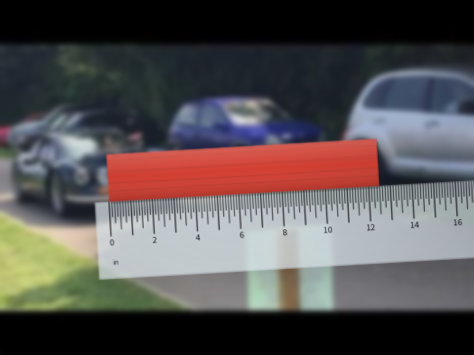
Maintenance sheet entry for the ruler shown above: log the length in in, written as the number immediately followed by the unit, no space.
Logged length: 12.5in
